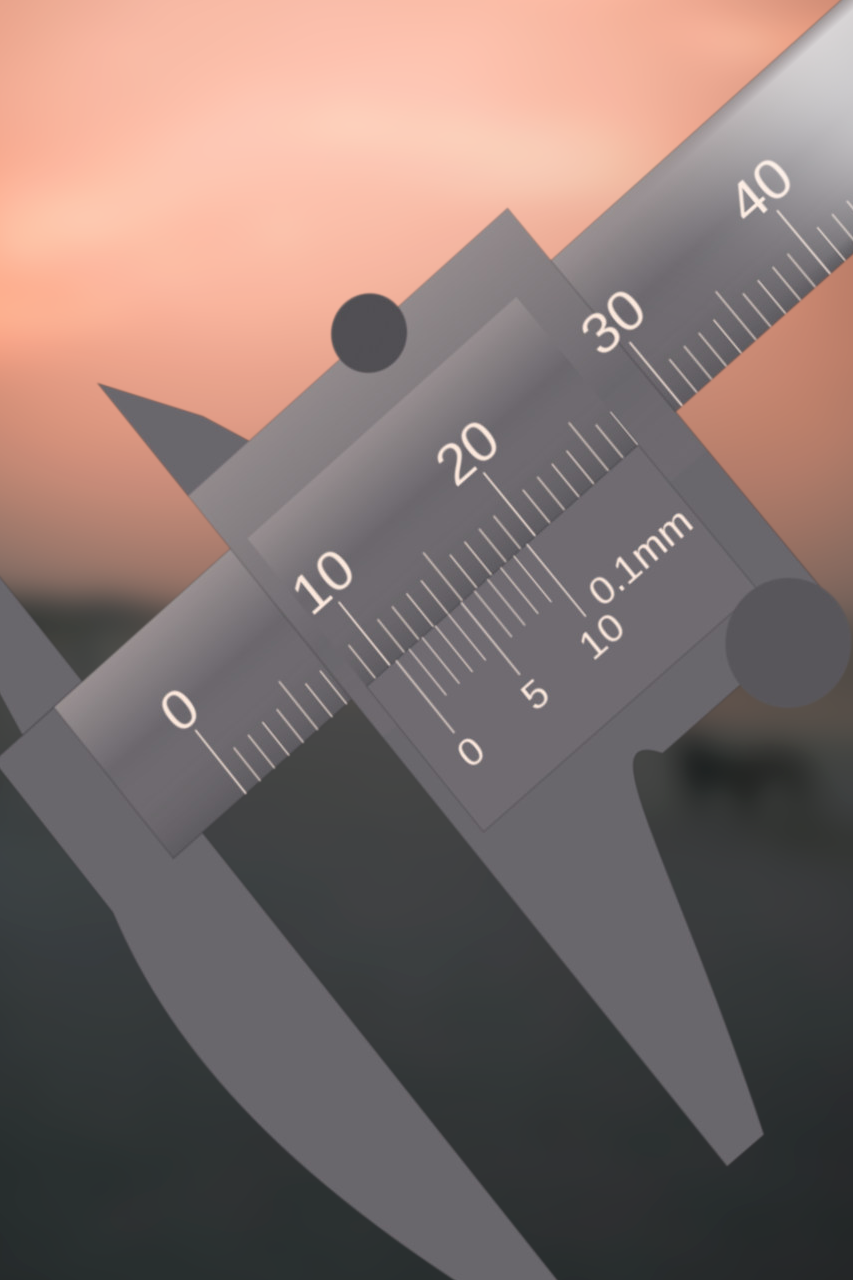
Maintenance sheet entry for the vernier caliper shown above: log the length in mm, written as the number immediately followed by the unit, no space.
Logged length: 10.4mm
